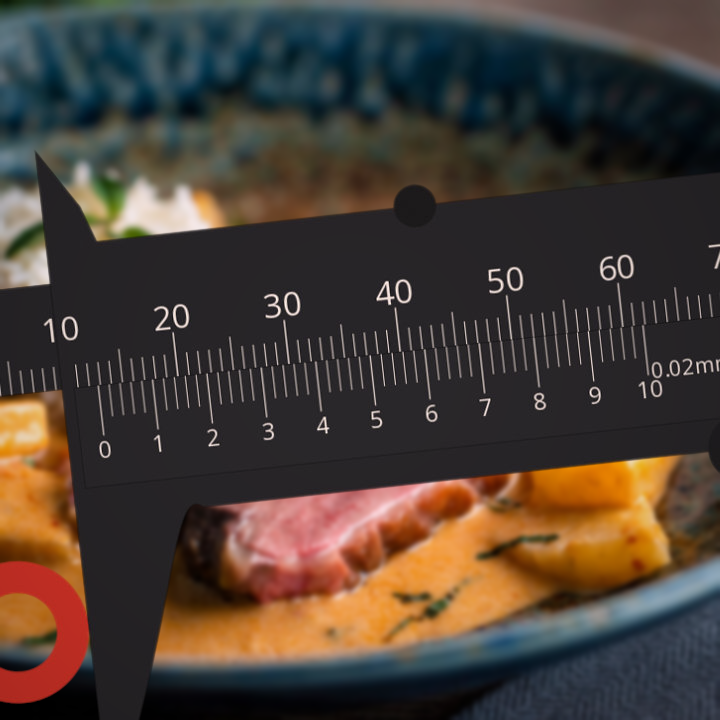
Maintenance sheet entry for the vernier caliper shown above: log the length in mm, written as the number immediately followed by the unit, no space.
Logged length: 12.8mm
